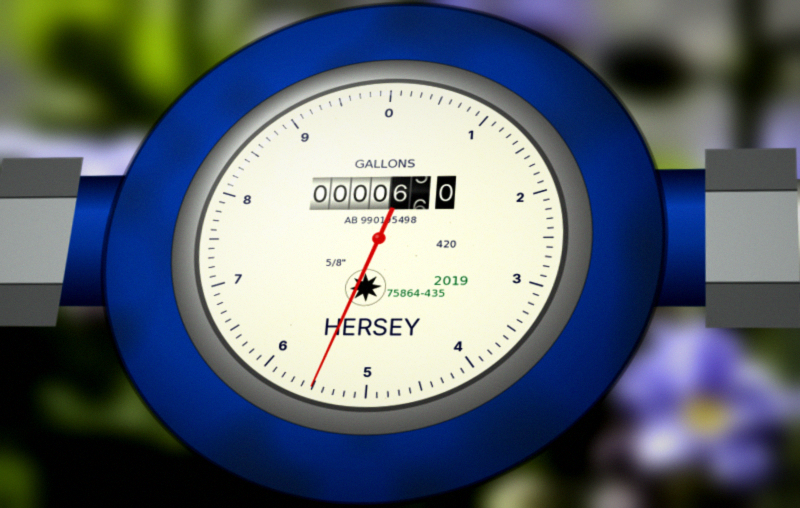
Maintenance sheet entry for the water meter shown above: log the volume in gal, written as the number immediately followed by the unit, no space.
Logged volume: 655.5gal
